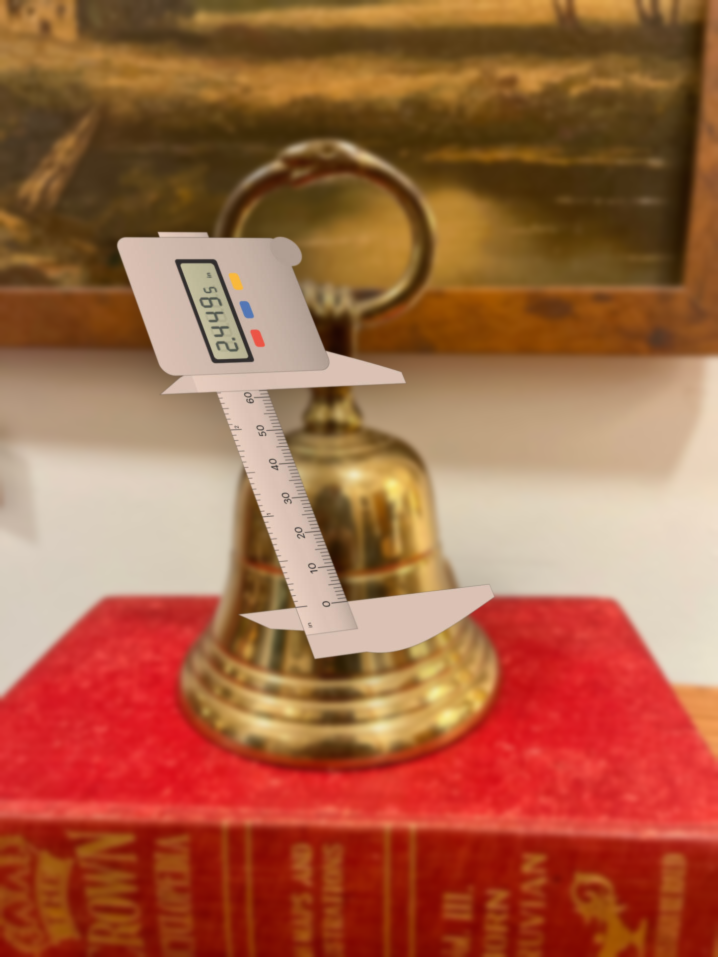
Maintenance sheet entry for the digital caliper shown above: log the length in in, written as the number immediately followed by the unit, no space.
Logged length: 2.4495in
